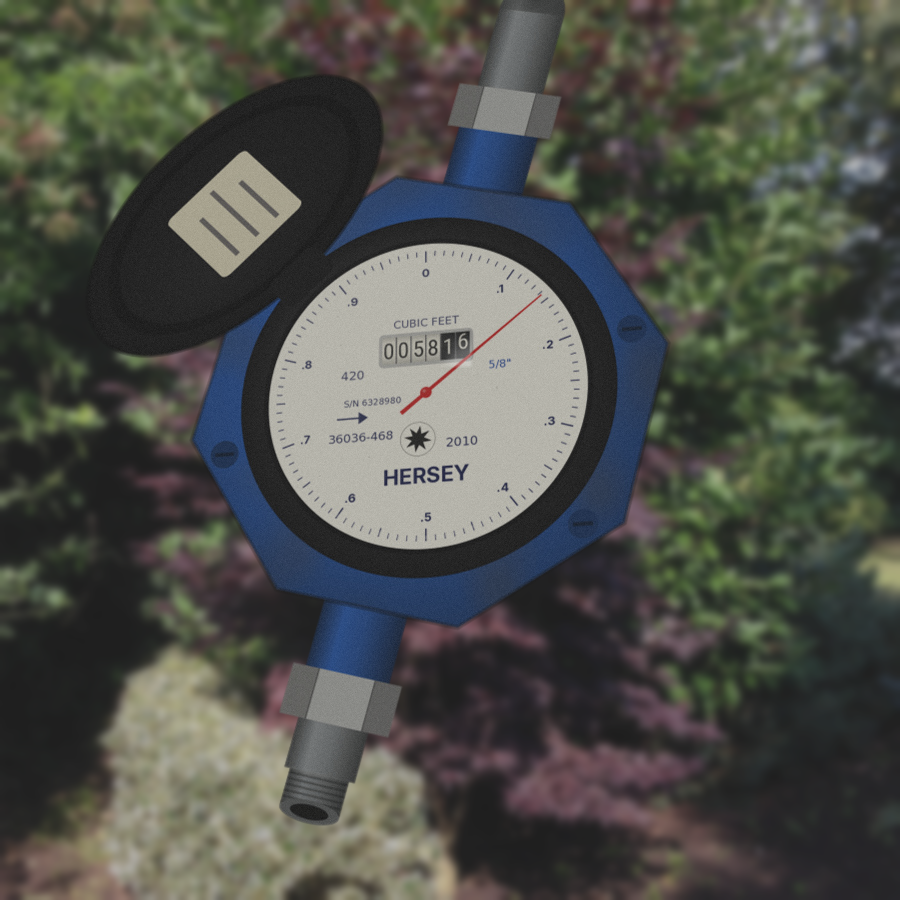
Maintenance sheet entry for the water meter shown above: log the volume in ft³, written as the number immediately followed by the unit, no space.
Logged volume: 5816.14ft³
